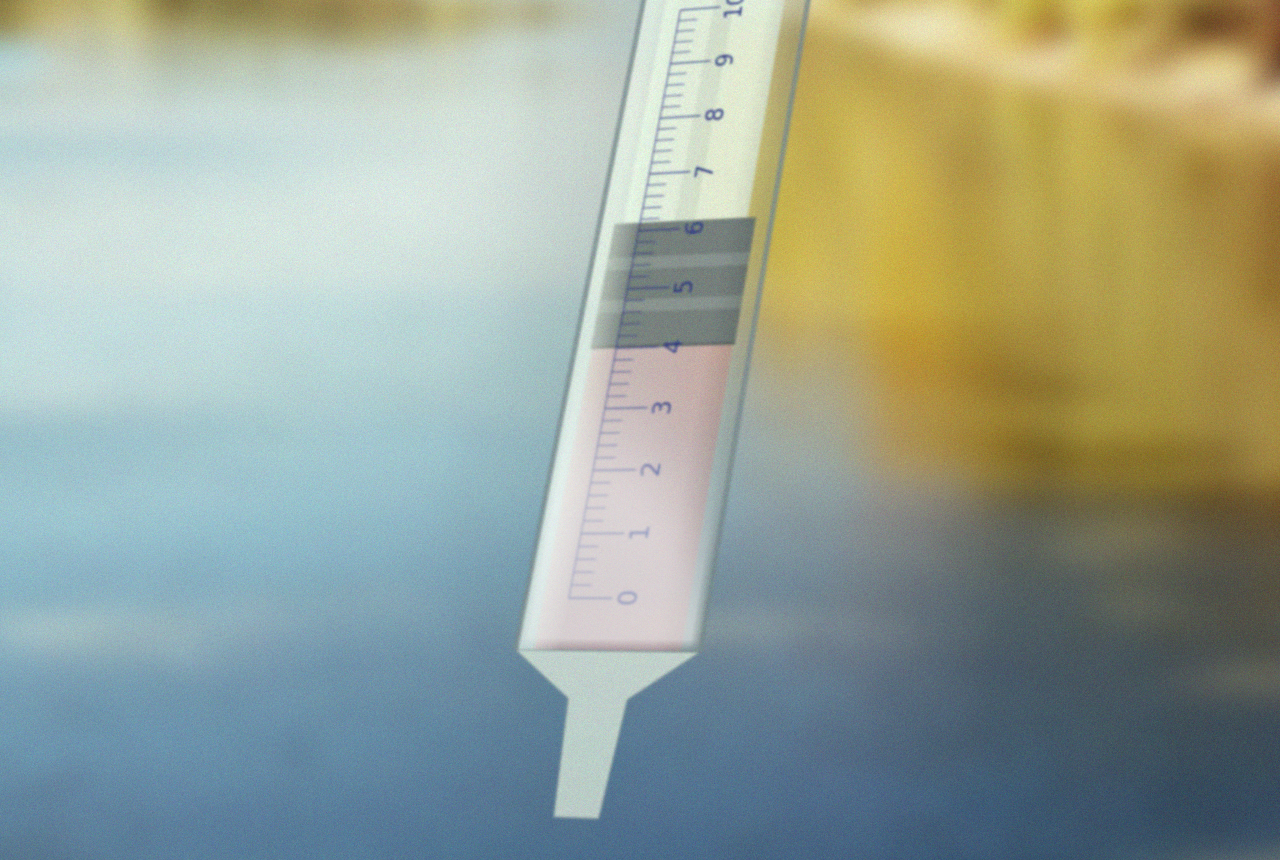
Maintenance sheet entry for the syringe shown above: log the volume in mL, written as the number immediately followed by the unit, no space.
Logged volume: 4mL
